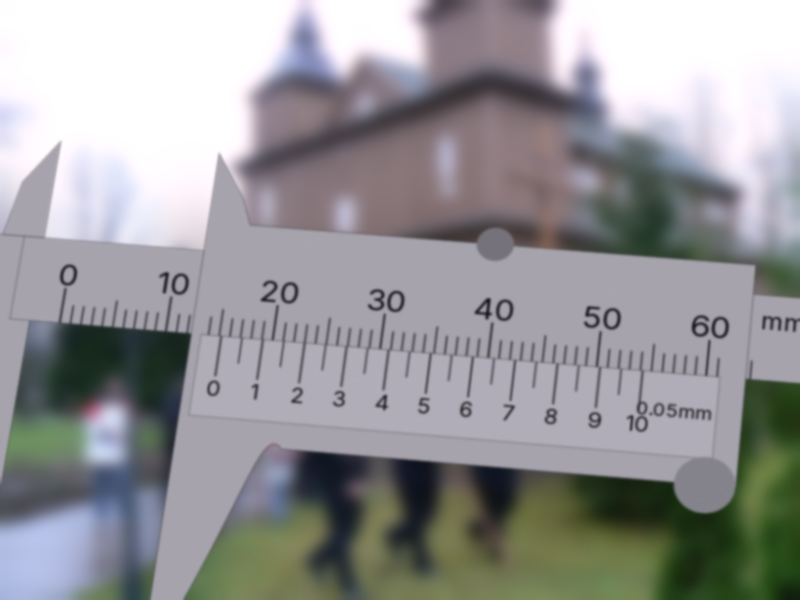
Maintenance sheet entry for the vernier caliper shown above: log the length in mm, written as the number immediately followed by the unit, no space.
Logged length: 15.2mm
